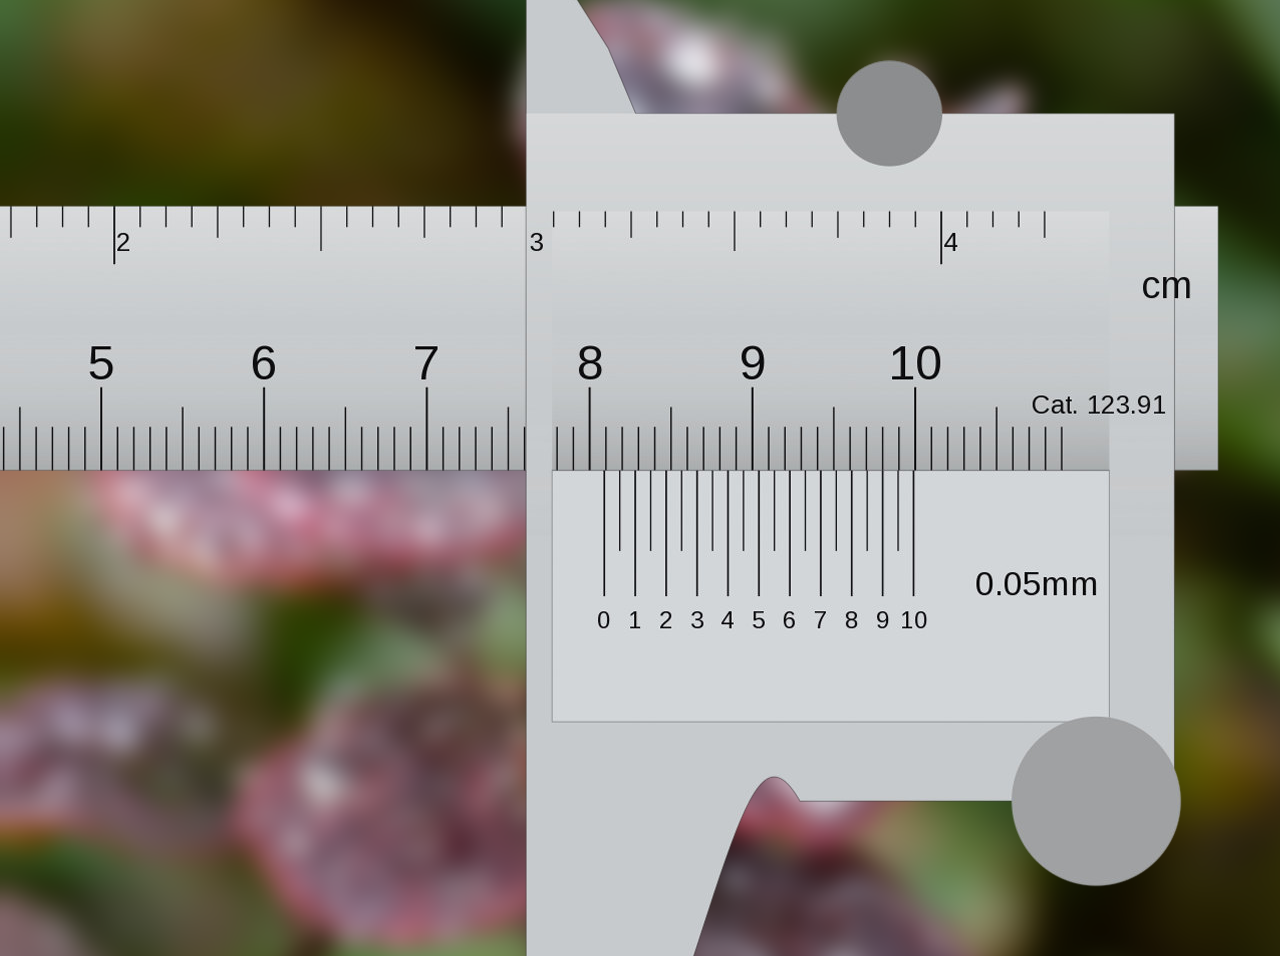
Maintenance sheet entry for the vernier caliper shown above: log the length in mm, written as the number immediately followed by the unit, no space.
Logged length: 80.9mm
